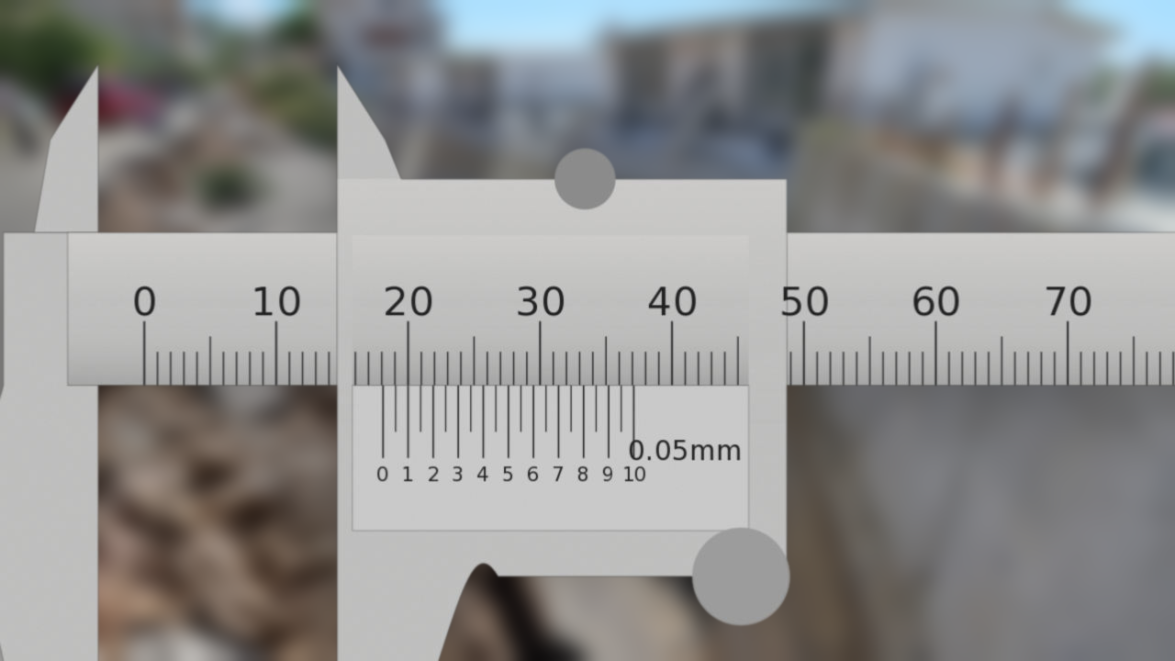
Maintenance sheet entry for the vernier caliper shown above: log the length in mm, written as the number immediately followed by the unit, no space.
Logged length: 18.1mm
